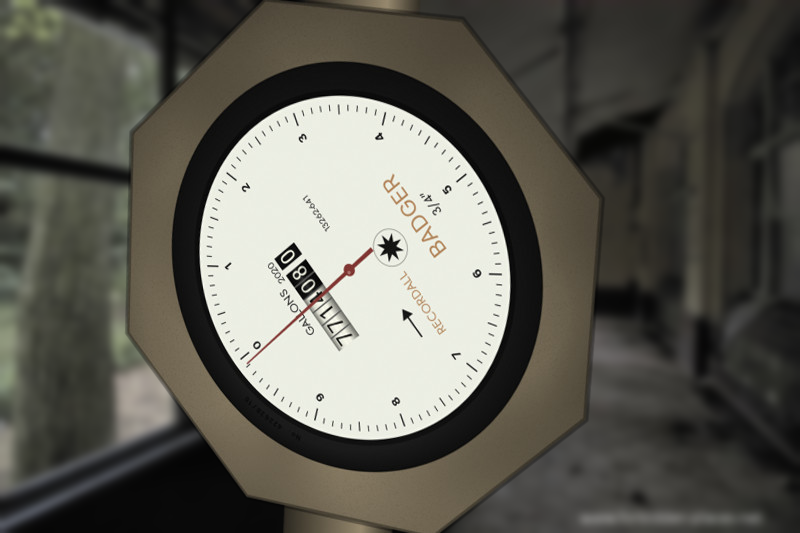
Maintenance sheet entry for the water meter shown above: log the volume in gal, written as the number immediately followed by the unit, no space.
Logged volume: 7714079.9gal
